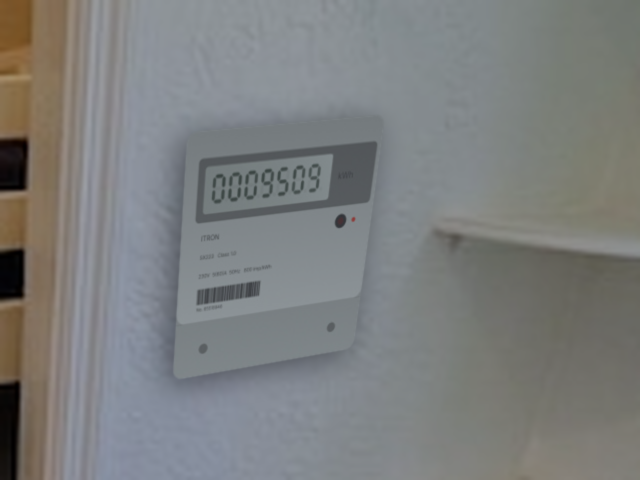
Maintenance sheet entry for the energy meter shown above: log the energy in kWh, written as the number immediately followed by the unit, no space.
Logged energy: 9509kWh
